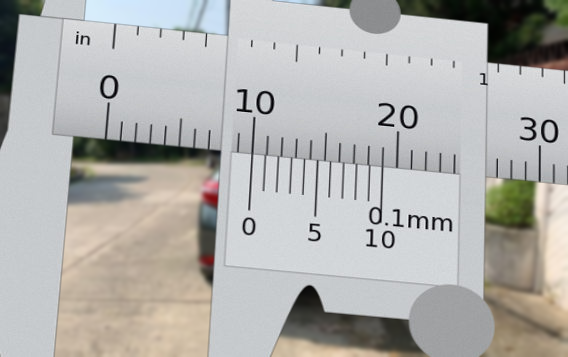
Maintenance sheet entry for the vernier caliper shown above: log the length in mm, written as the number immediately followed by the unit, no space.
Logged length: 10.0mm
